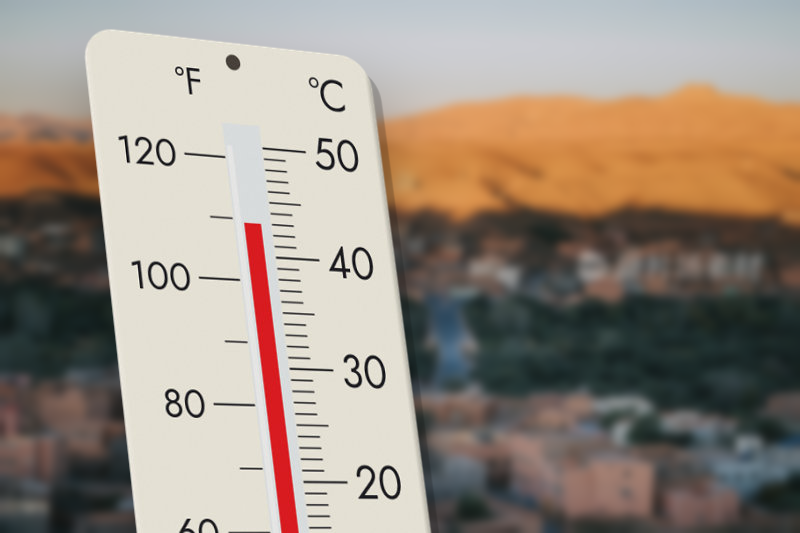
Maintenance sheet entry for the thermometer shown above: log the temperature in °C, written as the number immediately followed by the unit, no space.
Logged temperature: 43°C
